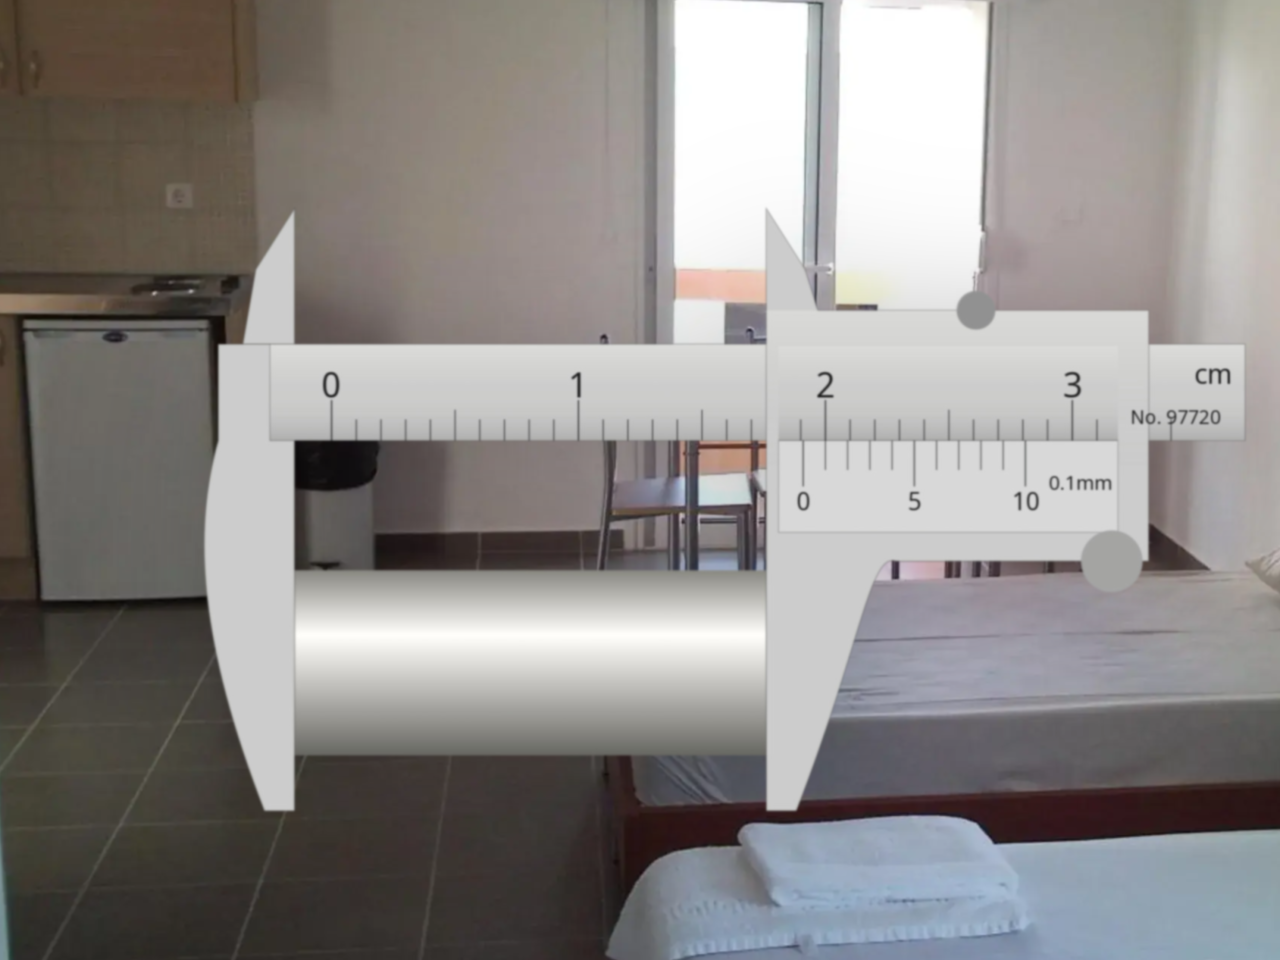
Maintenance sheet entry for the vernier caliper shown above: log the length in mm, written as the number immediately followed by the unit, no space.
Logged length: 19.1mm
